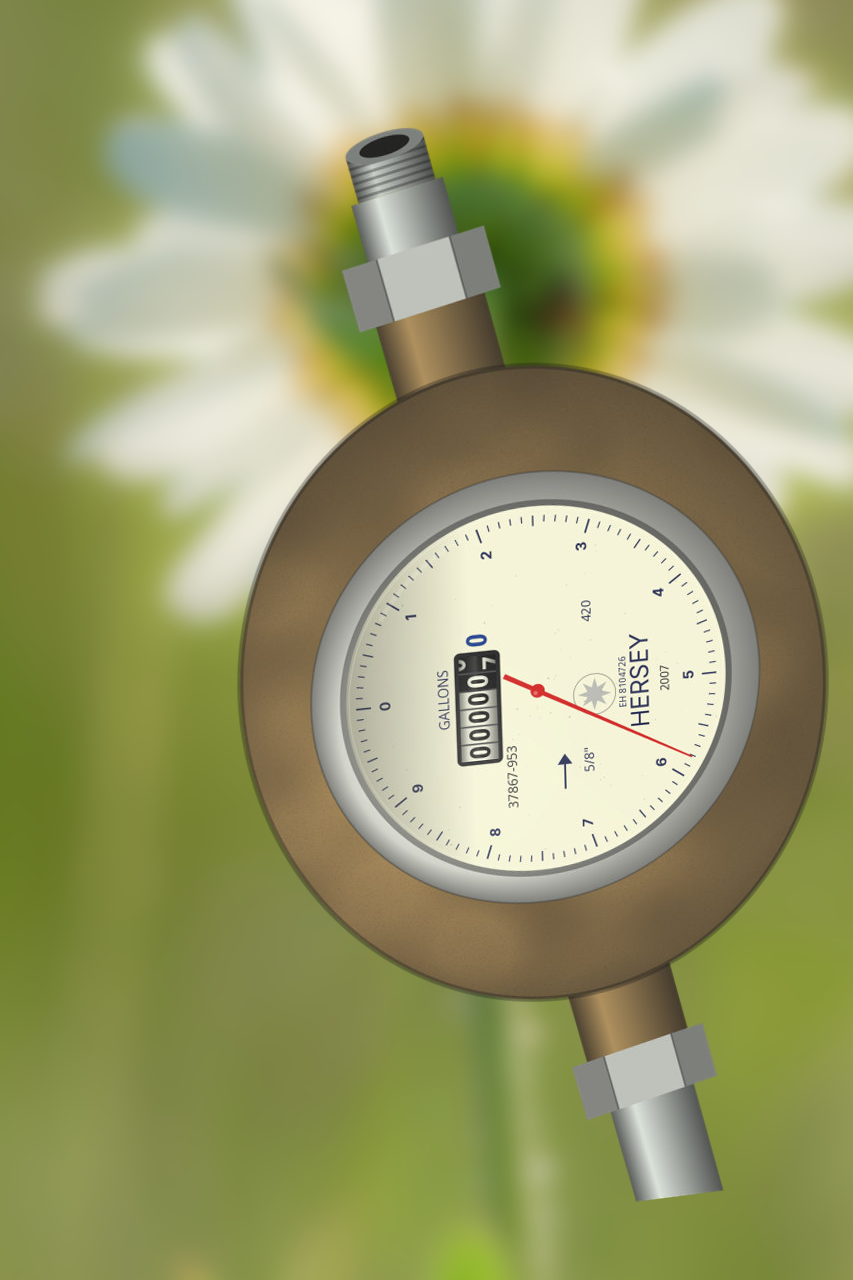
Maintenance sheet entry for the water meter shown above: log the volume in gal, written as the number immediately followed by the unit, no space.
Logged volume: 65.8gal
